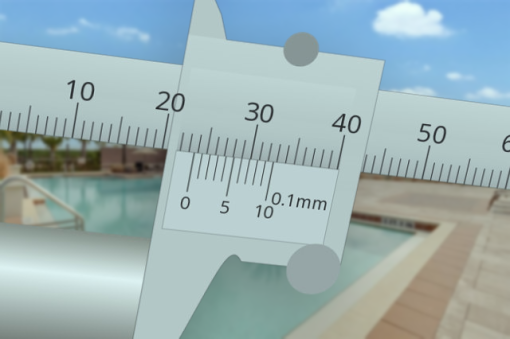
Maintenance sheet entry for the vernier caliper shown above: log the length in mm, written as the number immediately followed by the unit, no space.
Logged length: 23.6mm
